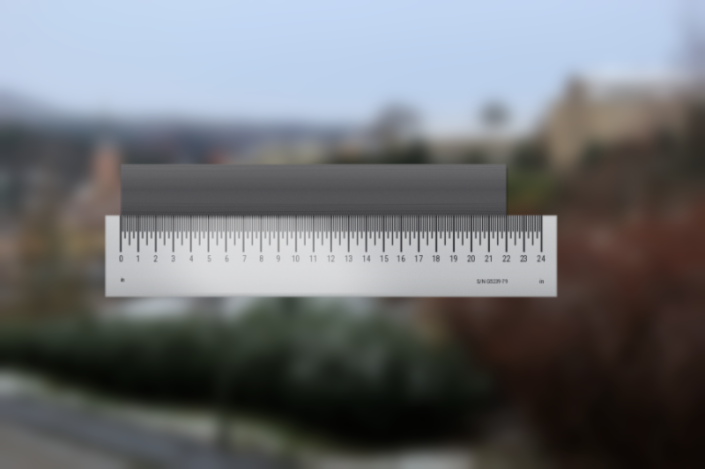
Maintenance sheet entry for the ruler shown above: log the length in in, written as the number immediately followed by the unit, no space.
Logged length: 22in
